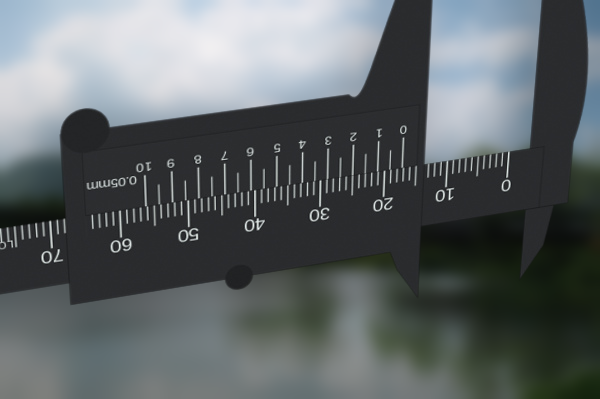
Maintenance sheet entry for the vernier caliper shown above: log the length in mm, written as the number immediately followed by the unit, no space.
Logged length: 17.2mm
